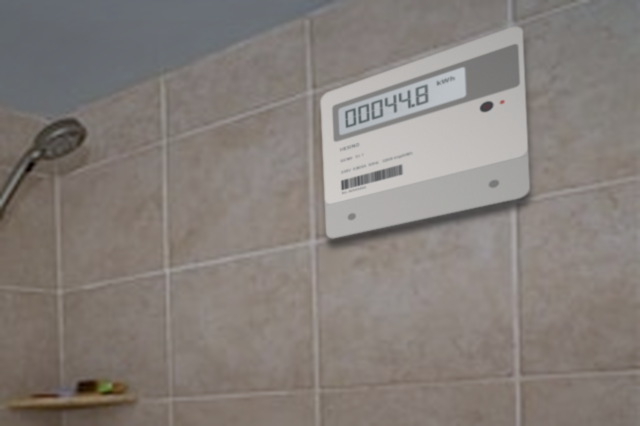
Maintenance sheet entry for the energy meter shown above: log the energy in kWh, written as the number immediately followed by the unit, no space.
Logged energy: 44.8kWh
